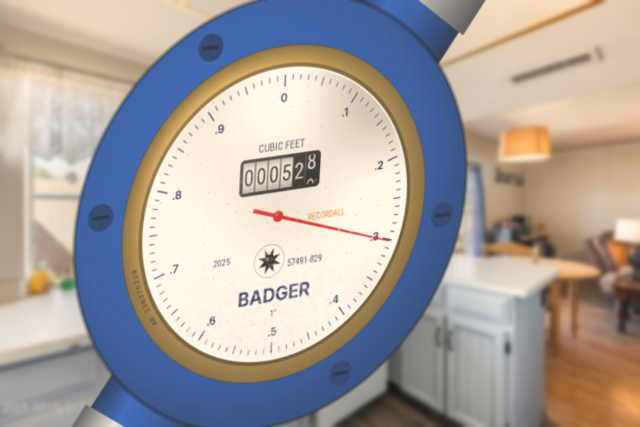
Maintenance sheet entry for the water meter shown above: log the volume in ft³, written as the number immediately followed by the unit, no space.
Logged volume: 528.30ft³
